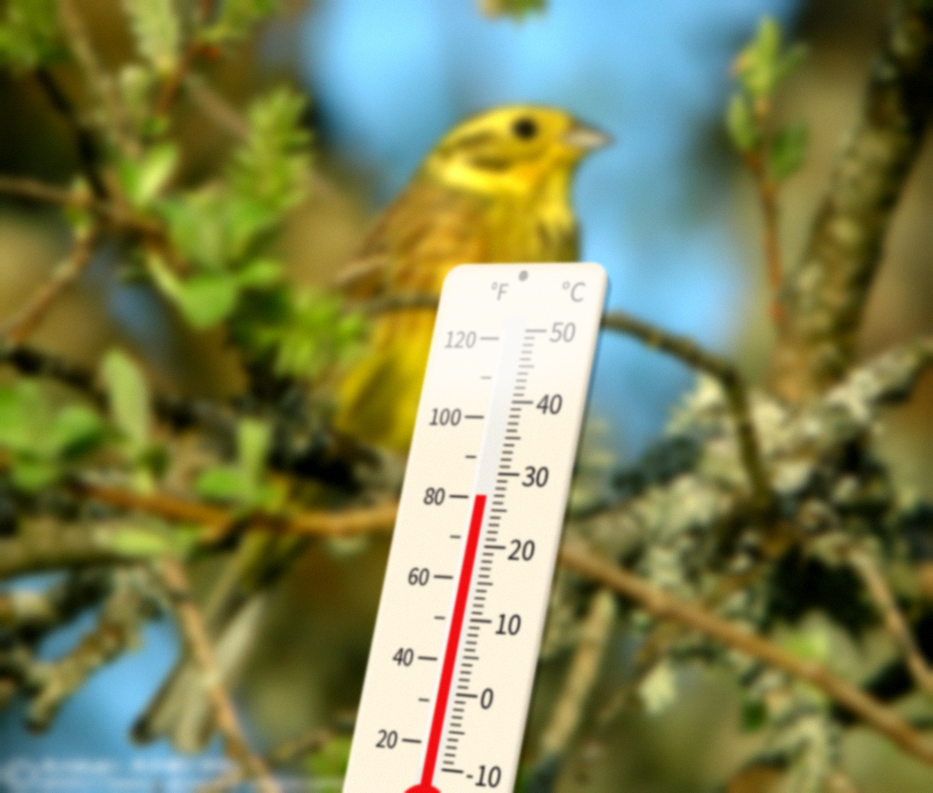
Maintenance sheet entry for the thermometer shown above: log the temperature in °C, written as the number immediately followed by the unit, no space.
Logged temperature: 27°C
